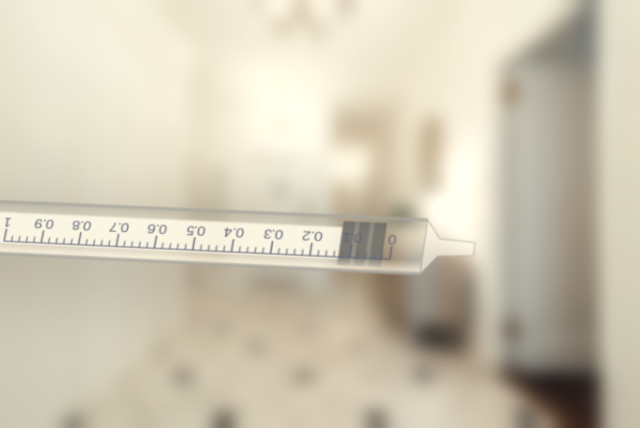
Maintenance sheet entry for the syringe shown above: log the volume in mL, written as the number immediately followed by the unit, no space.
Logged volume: 0.02mL
